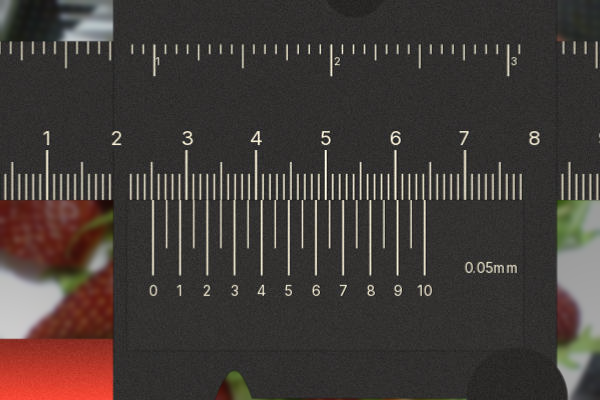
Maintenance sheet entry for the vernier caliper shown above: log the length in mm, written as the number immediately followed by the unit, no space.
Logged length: 25.2mm
